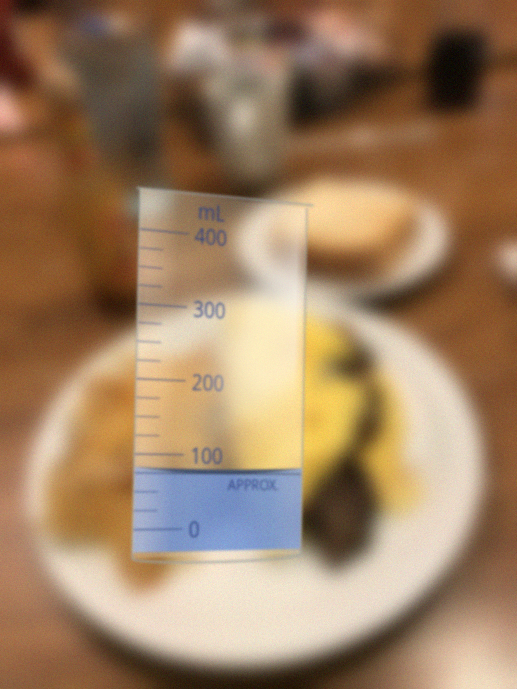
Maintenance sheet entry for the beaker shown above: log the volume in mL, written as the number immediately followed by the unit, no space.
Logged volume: 75mL
